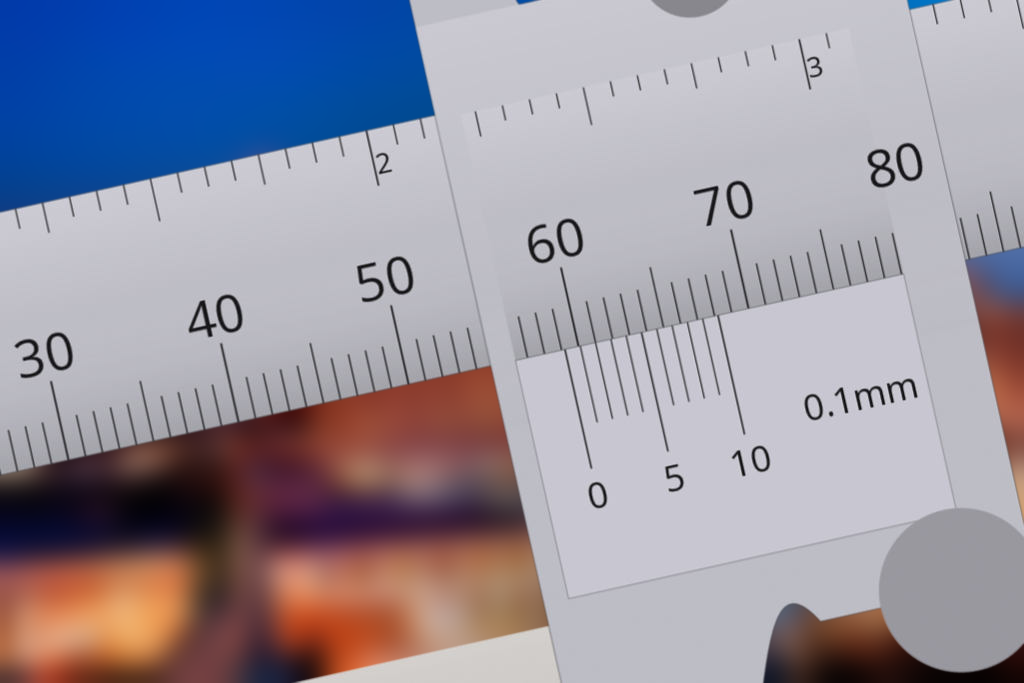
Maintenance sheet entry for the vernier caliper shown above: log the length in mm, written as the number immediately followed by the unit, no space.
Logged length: 59.2mm
